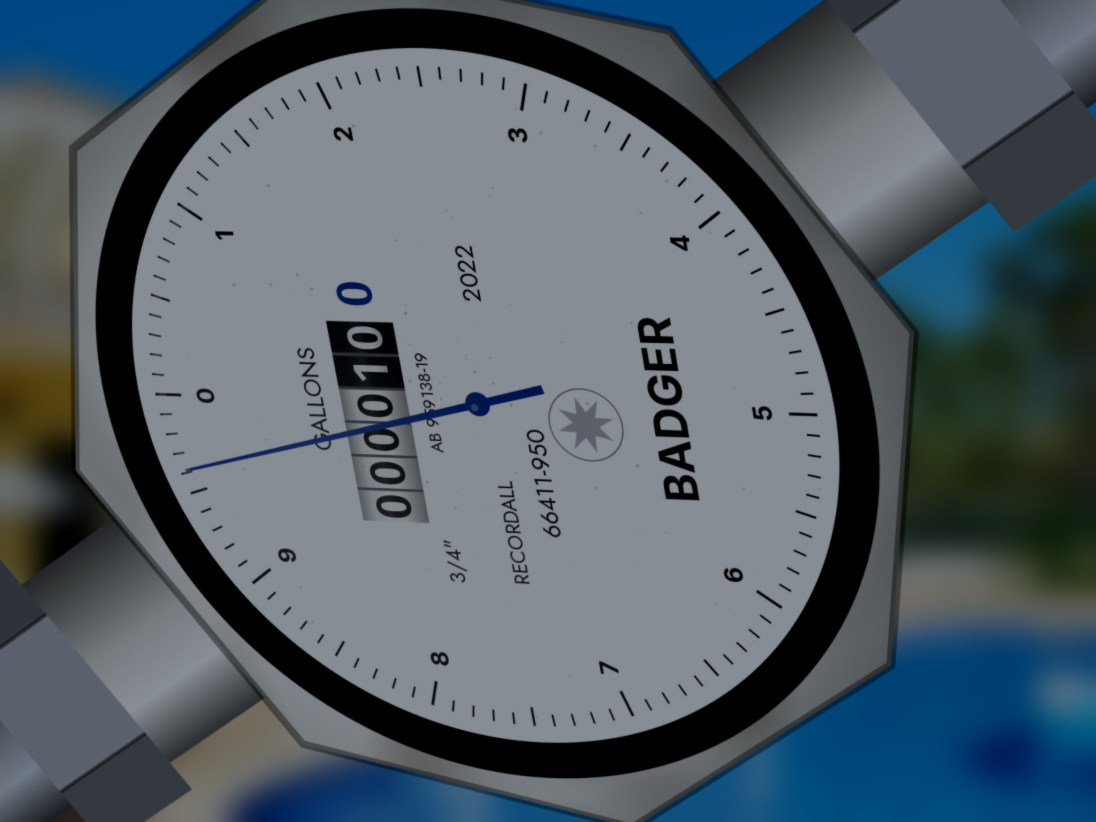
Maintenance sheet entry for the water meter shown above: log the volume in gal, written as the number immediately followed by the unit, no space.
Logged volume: 99.6gal
